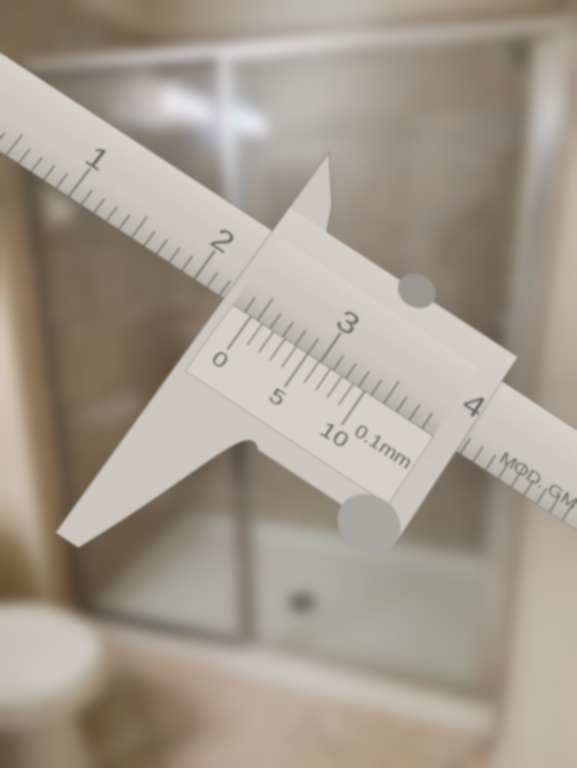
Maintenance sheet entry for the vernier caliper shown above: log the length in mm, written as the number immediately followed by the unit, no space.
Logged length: 24.5mm
